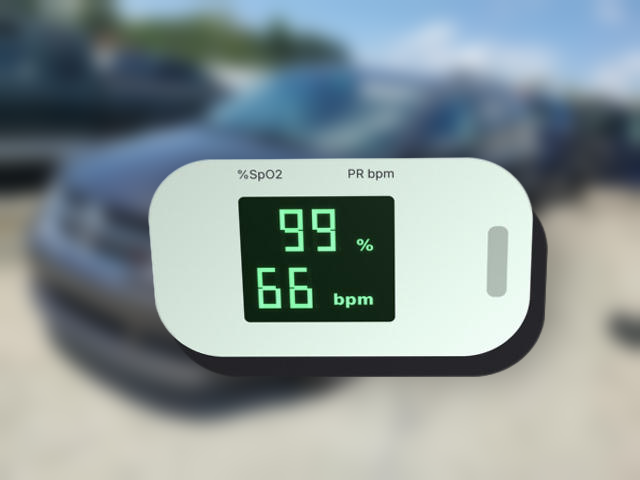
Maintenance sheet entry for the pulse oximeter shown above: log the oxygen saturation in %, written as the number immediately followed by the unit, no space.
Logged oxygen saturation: 99%
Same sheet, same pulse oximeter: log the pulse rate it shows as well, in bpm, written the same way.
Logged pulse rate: 66bpm
